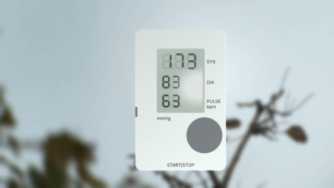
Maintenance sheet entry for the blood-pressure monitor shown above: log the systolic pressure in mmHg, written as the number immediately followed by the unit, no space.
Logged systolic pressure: 173mmHg
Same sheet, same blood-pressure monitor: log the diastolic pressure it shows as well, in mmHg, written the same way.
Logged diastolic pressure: 83mmHg
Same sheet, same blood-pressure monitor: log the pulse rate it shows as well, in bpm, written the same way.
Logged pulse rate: 63bpm
